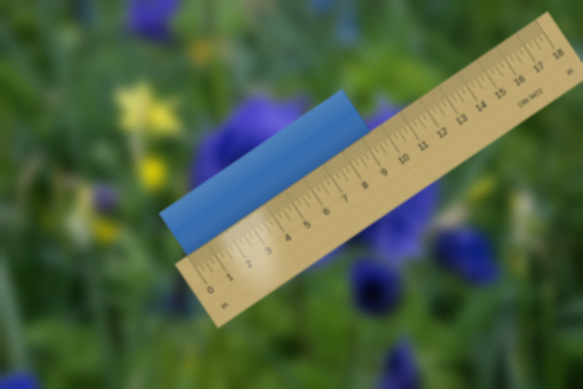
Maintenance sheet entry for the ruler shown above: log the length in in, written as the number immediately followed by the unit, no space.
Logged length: 9.5in
